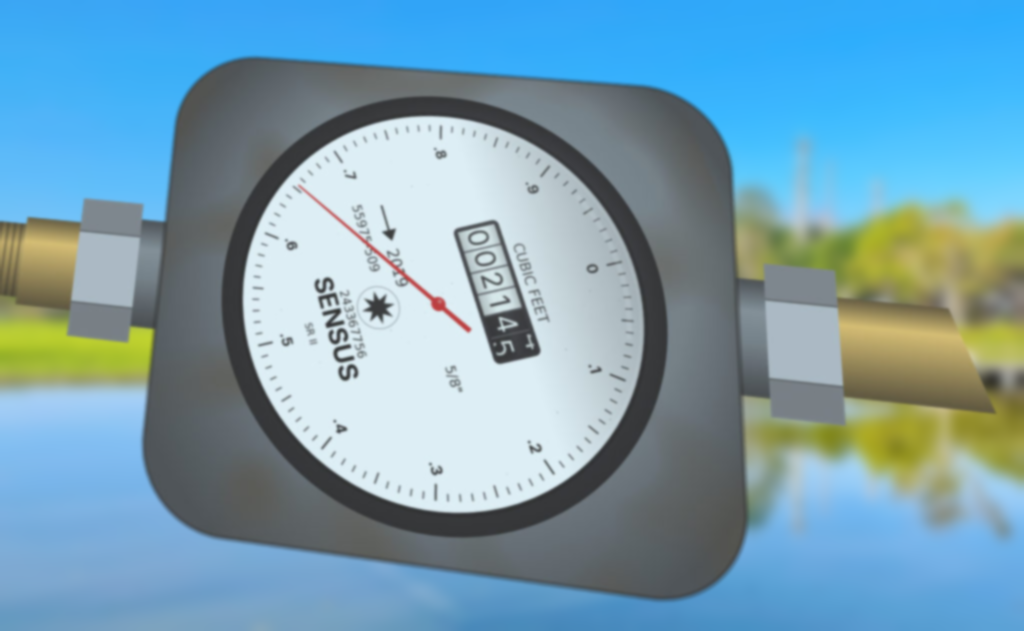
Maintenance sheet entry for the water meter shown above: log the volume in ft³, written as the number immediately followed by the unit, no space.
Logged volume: 2144.65ft³
